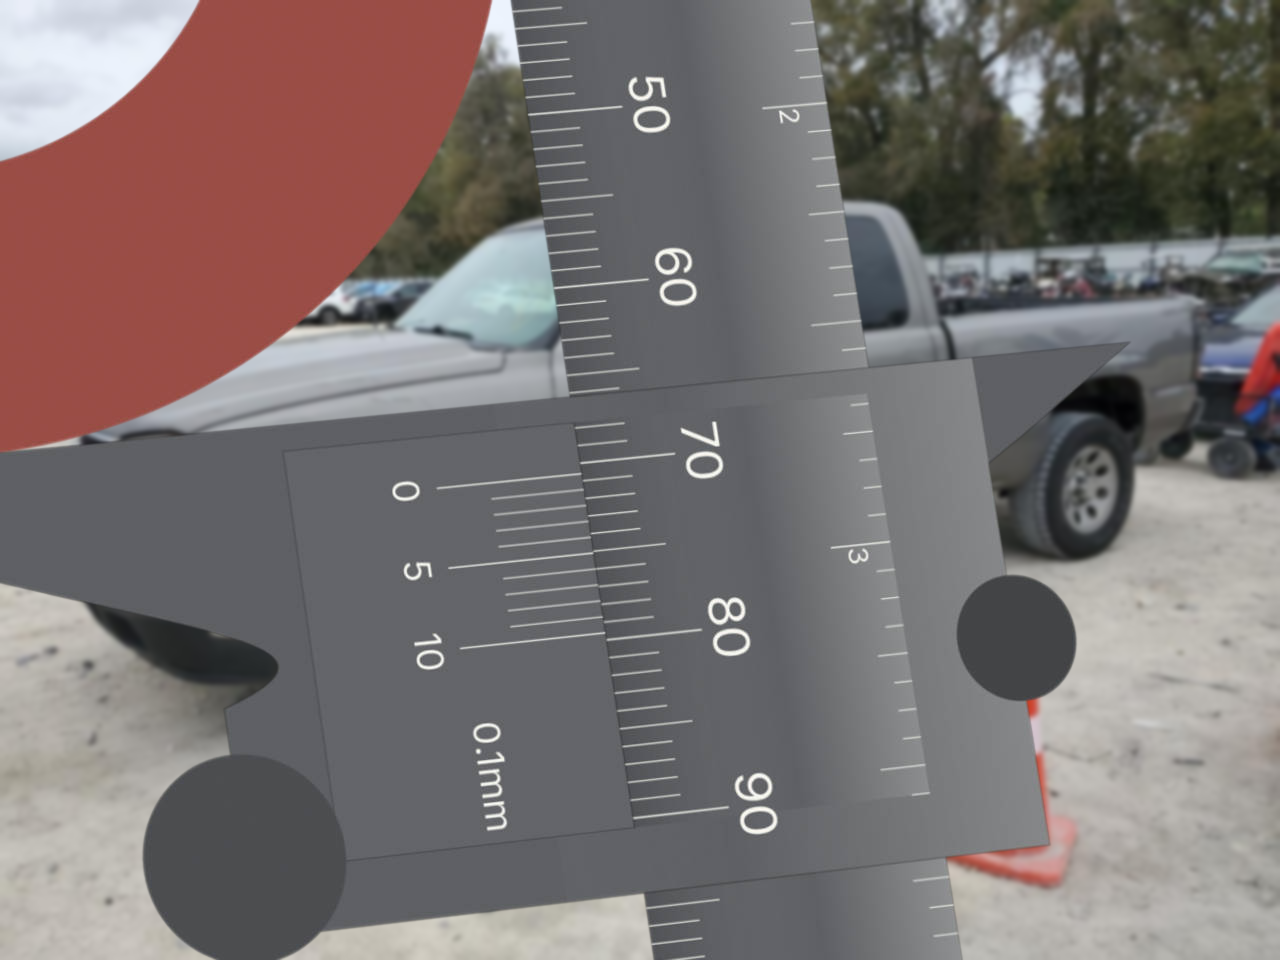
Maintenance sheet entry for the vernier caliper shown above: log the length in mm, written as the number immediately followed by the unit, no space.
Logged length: 70.6mm
